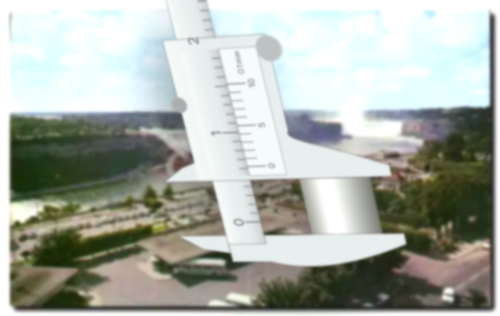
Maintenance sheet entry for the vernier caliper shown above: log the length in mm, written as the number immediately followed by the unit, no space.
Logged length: 6.2mm
